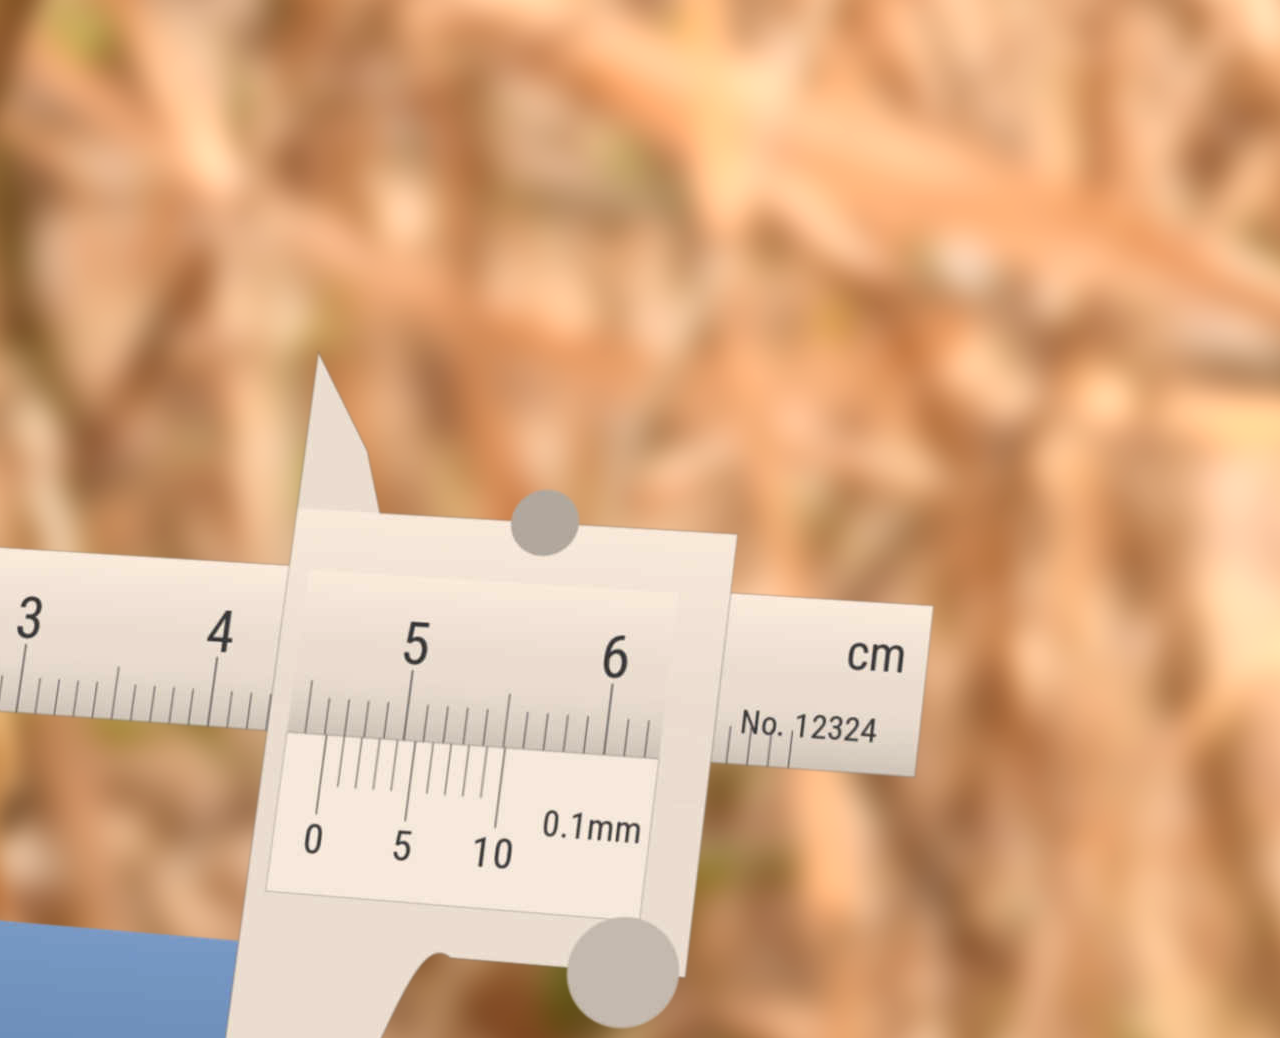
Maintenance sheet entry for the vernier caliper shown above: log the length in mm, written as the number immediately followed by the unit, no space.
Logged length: 46.1mm
